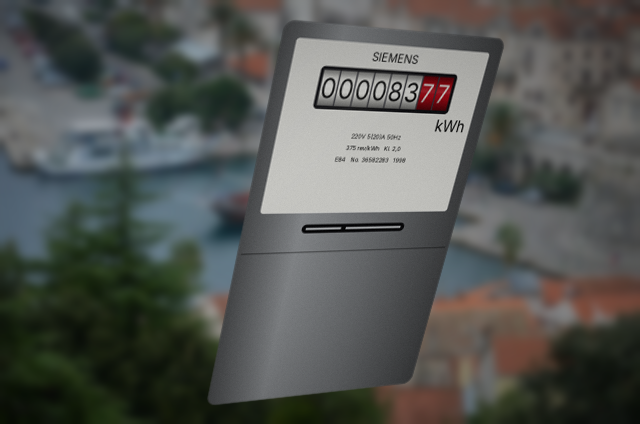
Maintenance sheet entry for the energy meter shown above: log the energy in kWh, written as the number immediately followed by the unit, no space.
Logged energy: 83.77kWh
